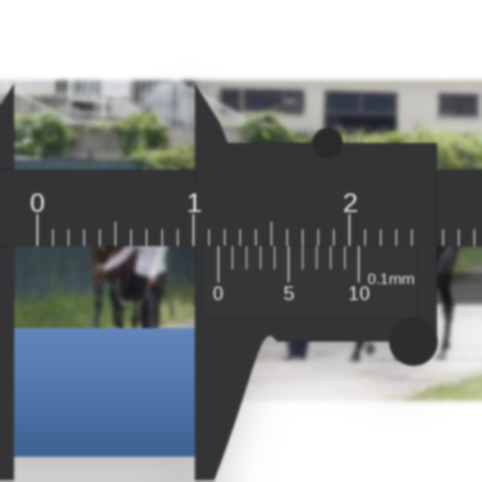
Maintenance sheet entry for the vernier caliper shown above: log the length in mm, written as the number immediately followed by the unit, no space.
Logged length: 11.6mm
